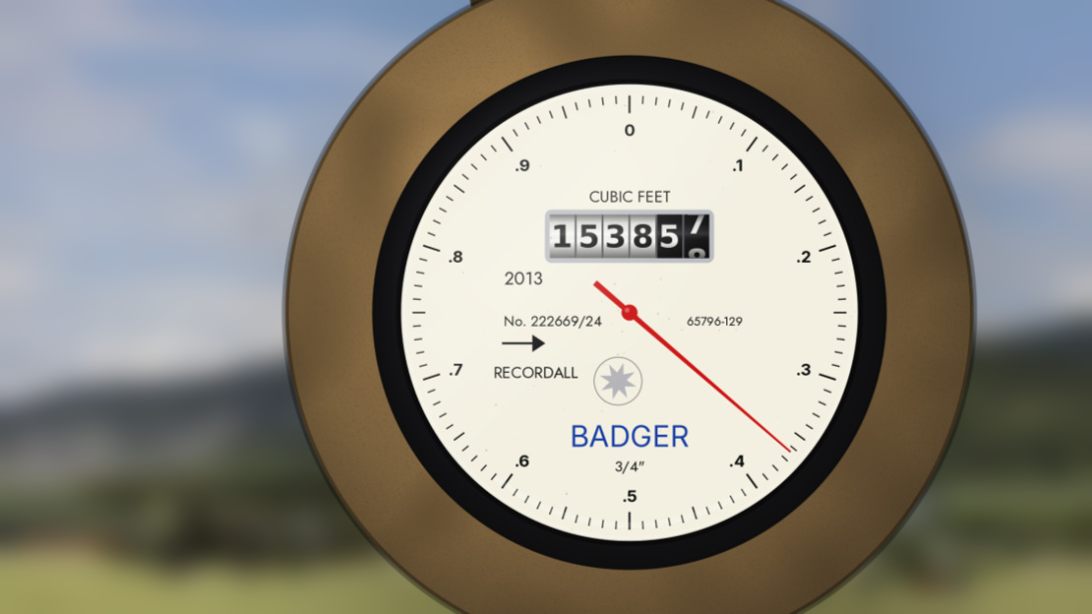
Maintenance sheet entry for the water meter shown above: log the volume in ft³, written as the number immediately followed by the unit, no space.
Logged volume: 153857.36ft³
